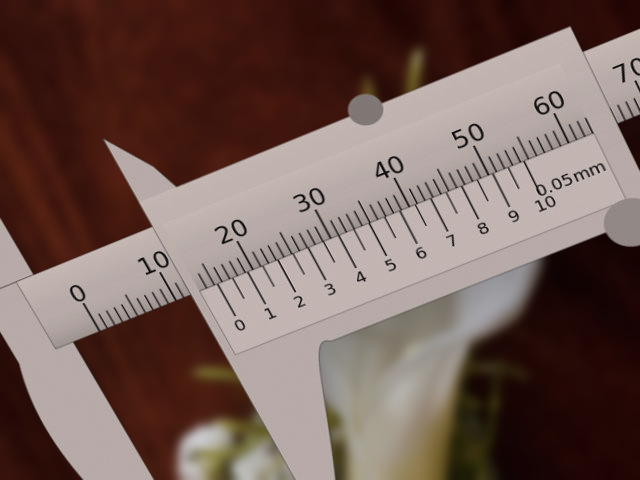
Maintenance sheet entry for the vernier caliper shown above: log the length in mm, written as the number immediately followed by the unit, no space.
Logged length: 15.4mm
